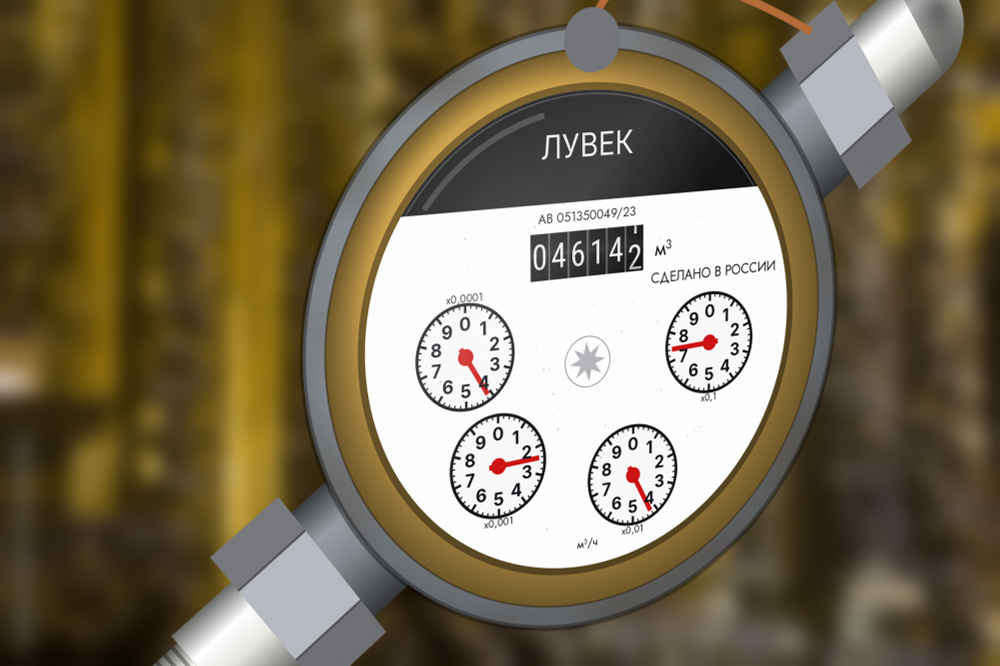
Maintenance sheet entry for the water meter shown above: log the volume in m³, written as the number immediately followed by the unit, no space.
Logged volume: 46141.7424m³
